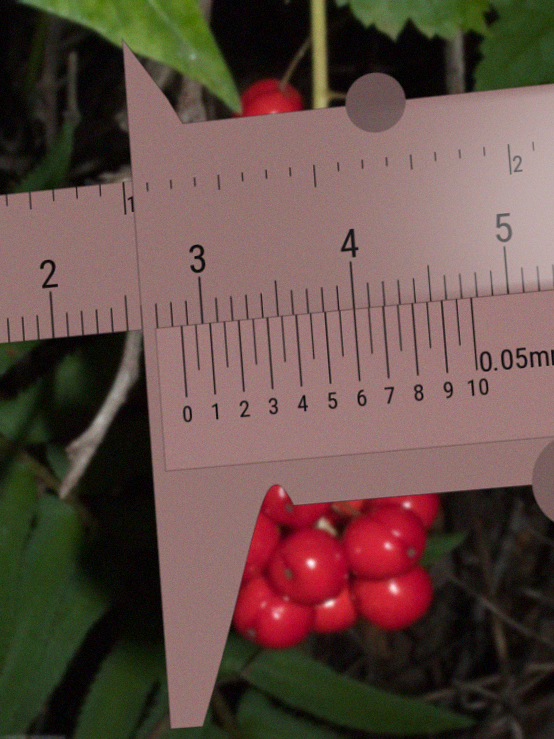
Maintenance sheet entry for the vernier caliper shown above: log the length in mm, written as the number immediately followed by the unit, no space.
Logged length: 28.6mm
